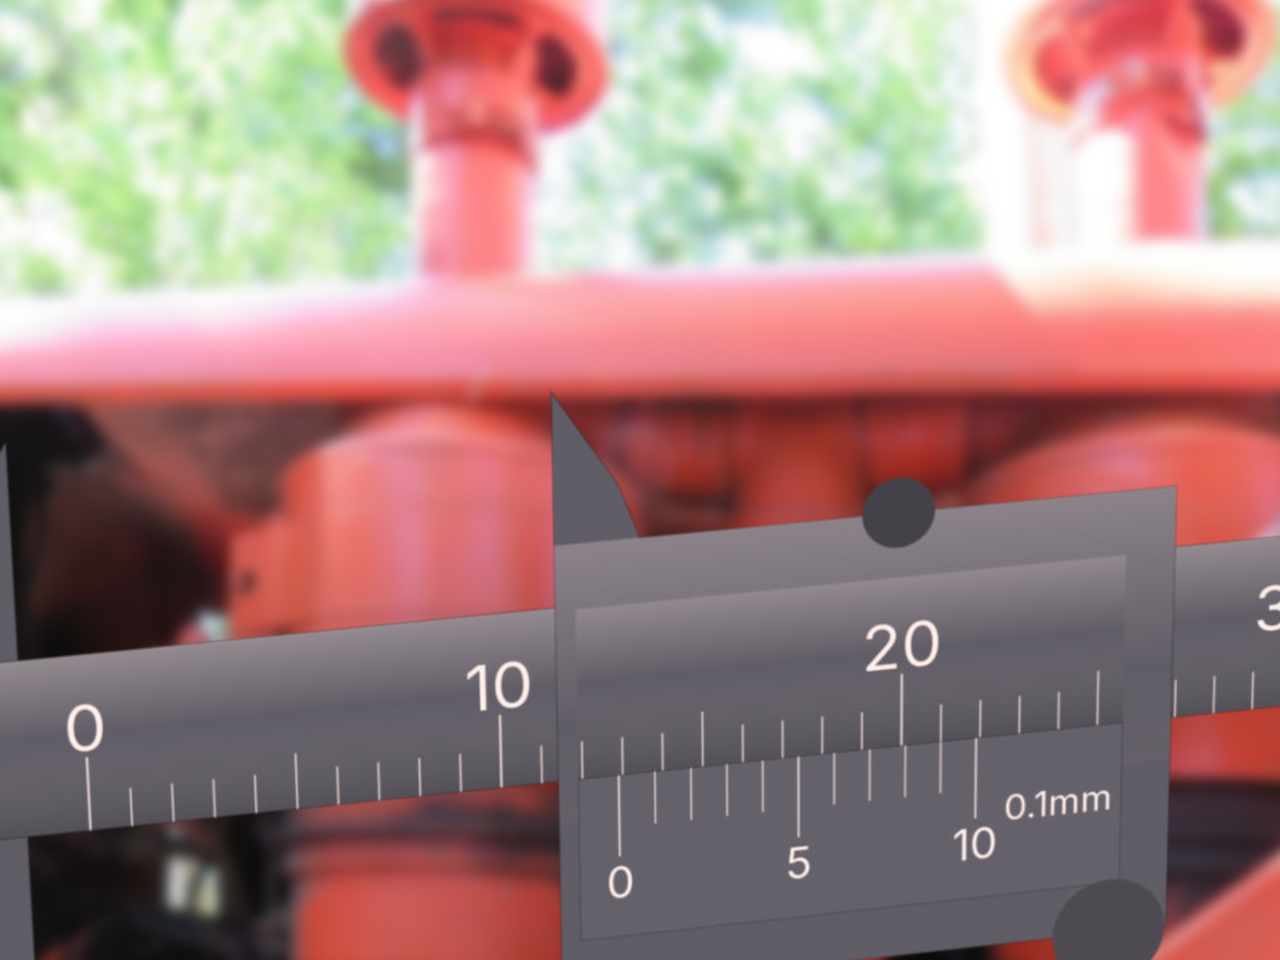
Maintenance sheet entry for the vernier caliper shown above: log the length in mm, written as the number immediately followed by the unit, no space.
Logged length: 12.9mm
